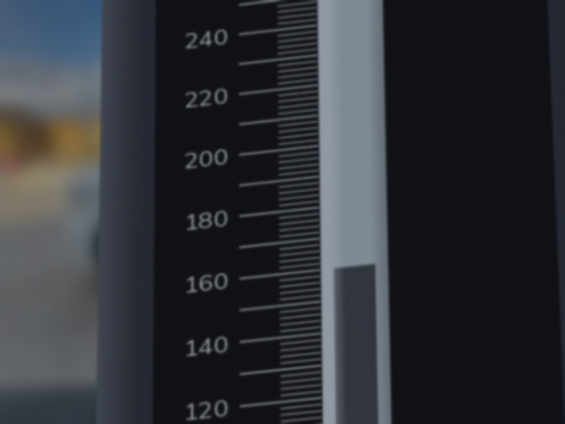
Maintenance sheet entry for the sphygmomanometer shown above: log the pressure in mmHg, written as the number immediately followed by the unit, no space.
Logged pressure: 160mmHg
